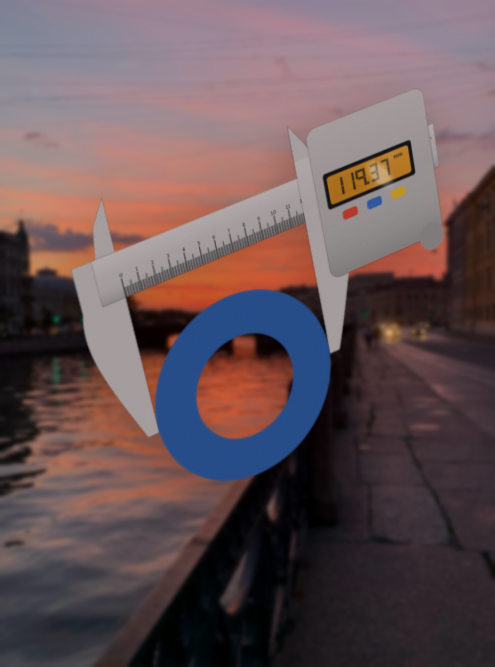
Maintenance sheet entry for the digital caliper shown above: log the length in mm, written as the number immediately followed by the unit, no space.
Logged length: 119.37mm
